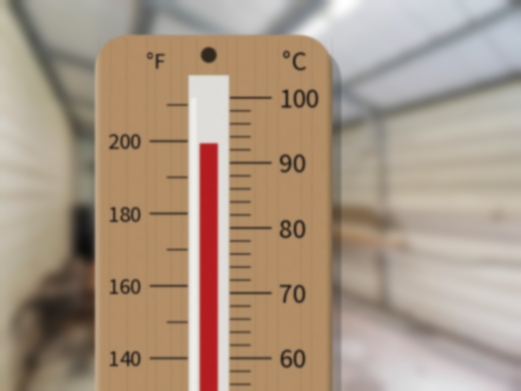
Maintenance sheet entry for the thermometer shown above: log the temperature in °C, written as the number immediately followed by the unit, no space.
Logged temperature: 93°C
